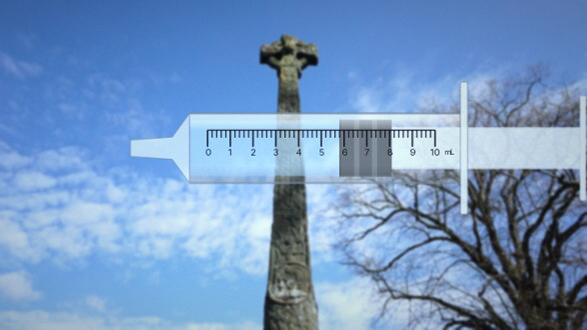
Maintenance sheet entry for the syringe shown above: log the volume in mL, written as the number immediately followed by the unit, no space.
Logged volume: 5.8mL
